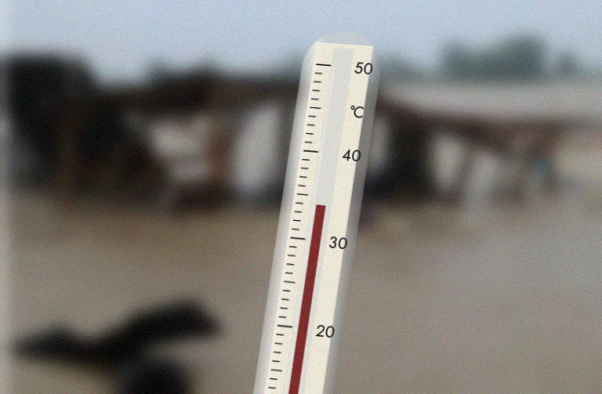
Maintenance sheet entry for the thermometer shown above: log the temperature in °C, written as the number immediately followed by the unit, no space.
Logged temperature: 34°C
